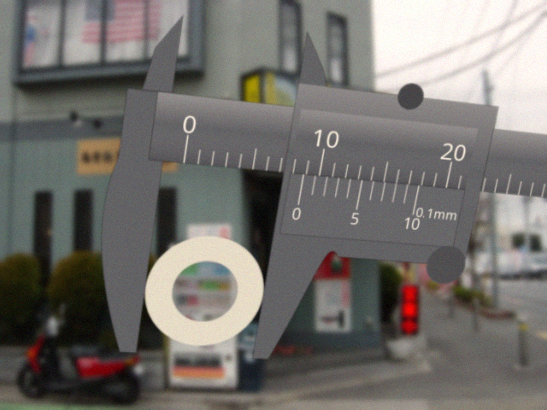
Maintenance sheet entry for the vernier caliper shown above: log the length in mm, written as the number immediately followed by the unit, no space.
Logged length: 8.8mm
